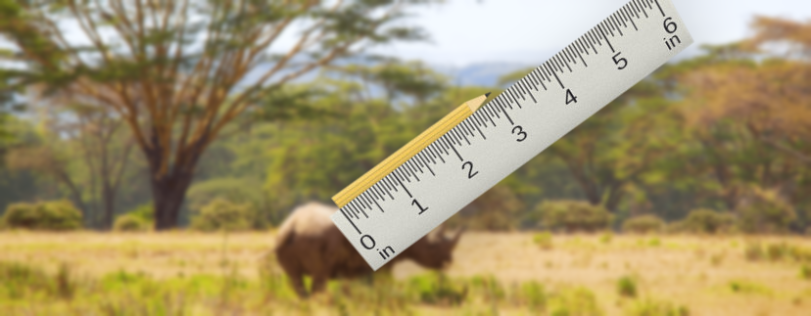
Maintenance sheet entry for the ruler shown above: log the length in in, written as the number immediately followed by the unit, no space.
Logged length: 3in
